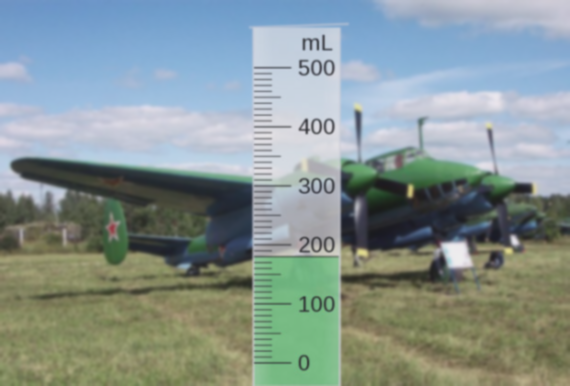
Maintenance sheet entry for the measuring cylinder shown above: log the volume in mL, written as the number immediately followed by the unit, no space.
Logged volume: 180mL
